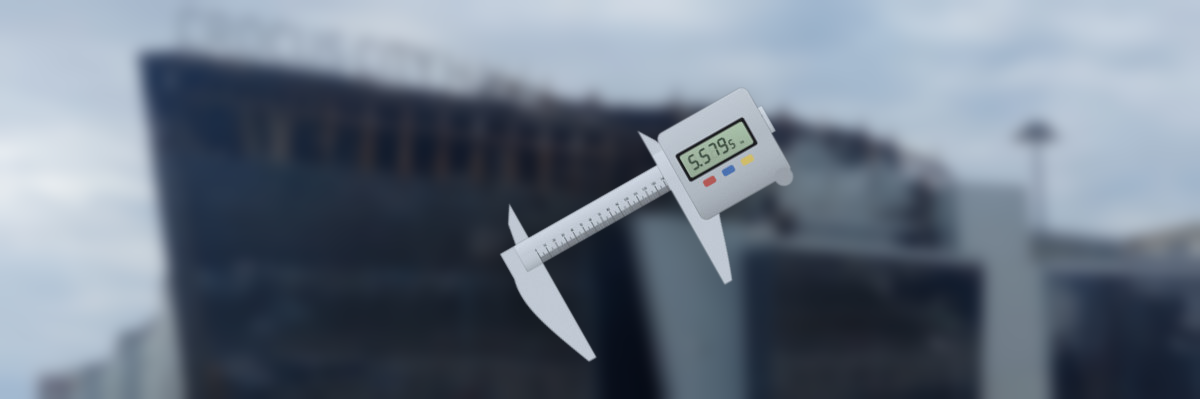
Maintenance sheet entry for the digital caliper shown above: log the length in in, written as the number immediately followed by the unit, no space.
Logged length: 5.5795in
